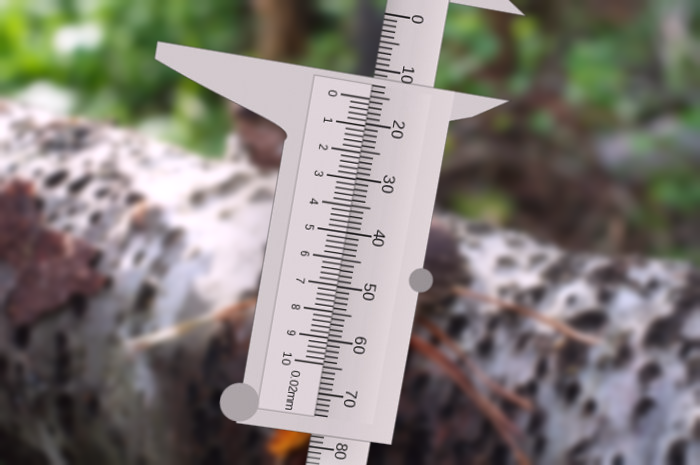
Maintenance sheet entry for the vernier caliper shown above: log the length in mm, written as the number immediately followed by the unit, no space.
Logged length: 15.5mm
